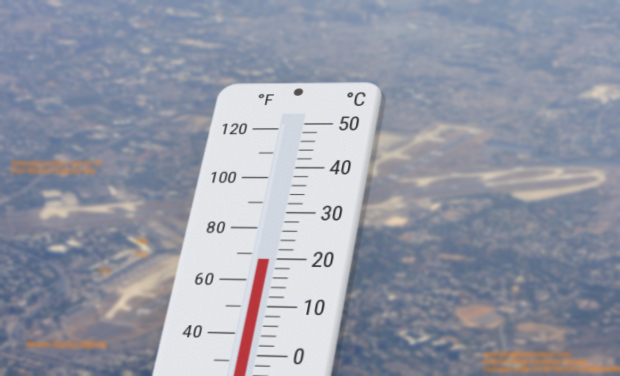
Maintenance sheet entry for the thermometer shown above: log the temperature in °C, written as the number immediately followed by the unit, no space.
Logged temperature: 20°C
